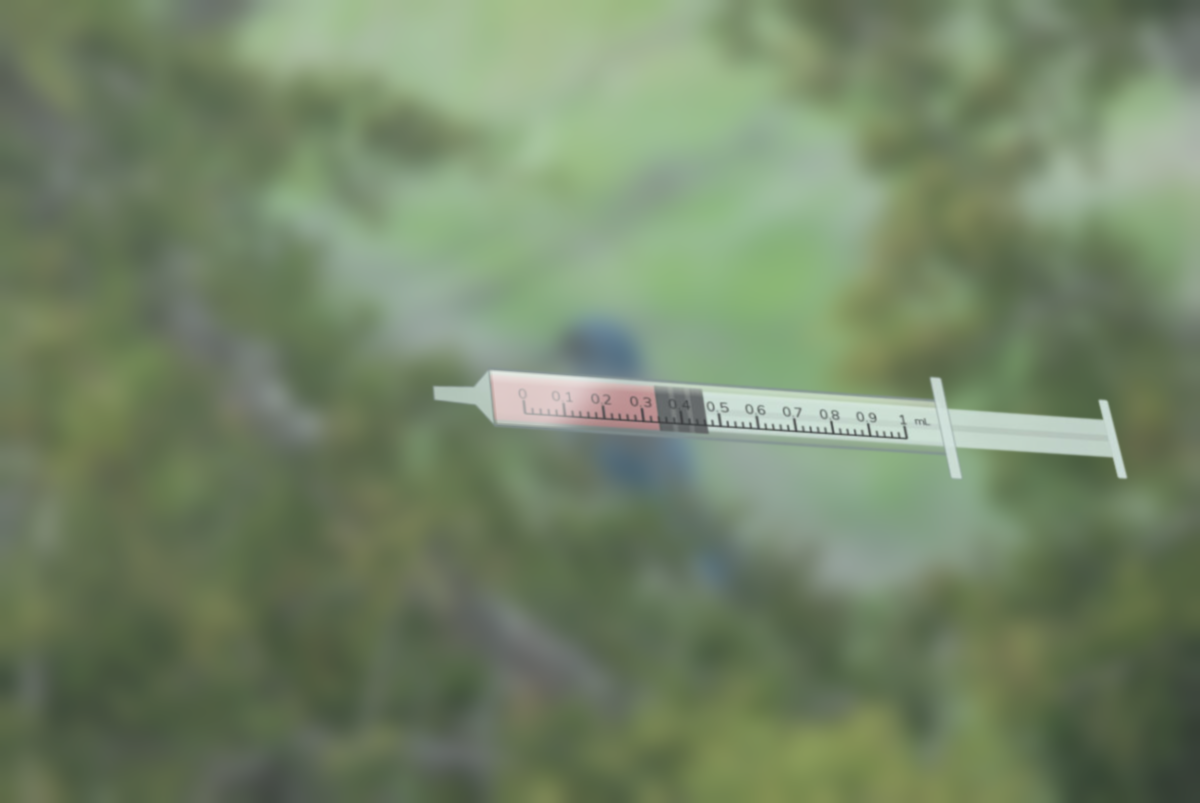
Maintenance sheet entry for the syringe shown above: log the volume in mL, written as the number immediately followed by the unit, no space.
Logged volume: 0.34mL
